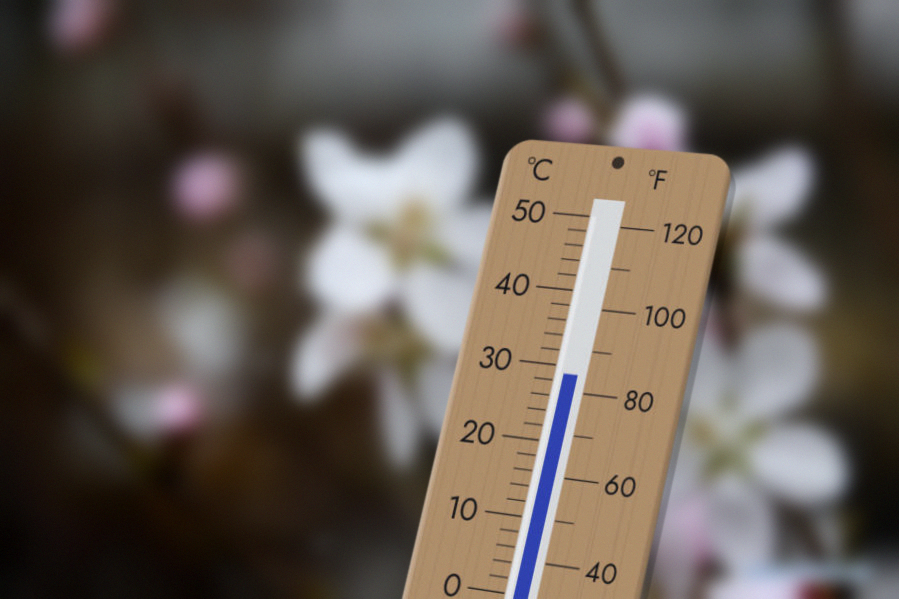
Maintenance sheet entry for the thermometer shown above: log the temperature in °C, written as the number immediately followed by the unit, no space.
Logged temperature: 29°C
